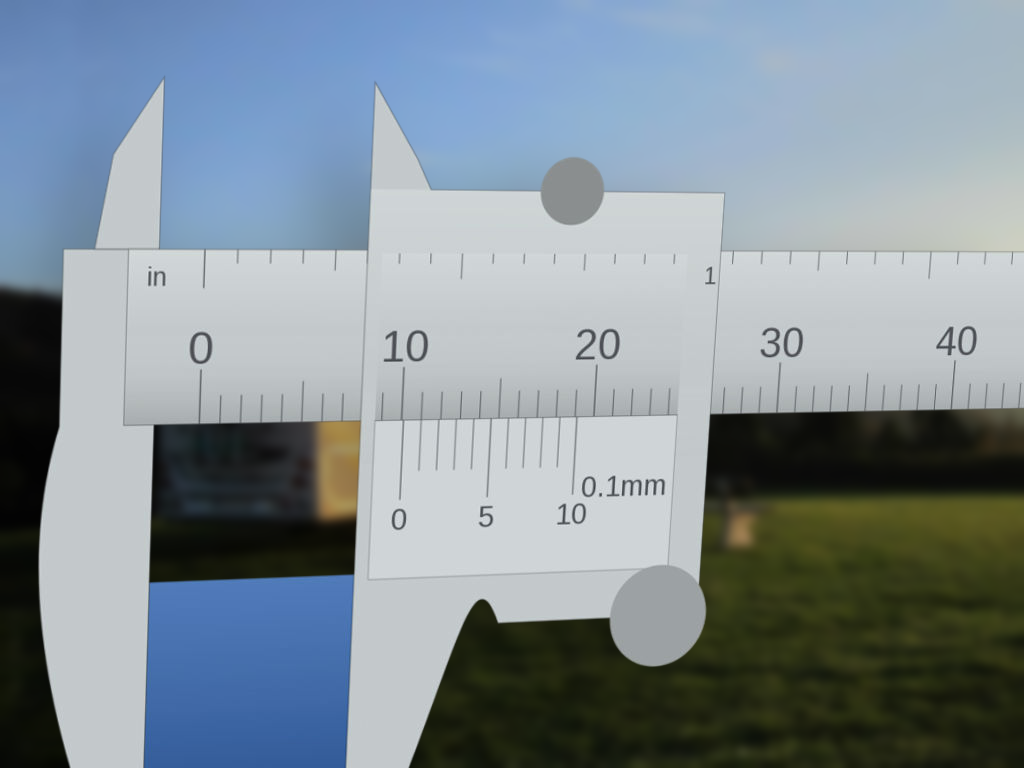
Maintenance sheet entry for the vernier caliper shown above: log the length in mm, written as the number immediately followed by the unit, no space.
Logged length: 10.1mm
